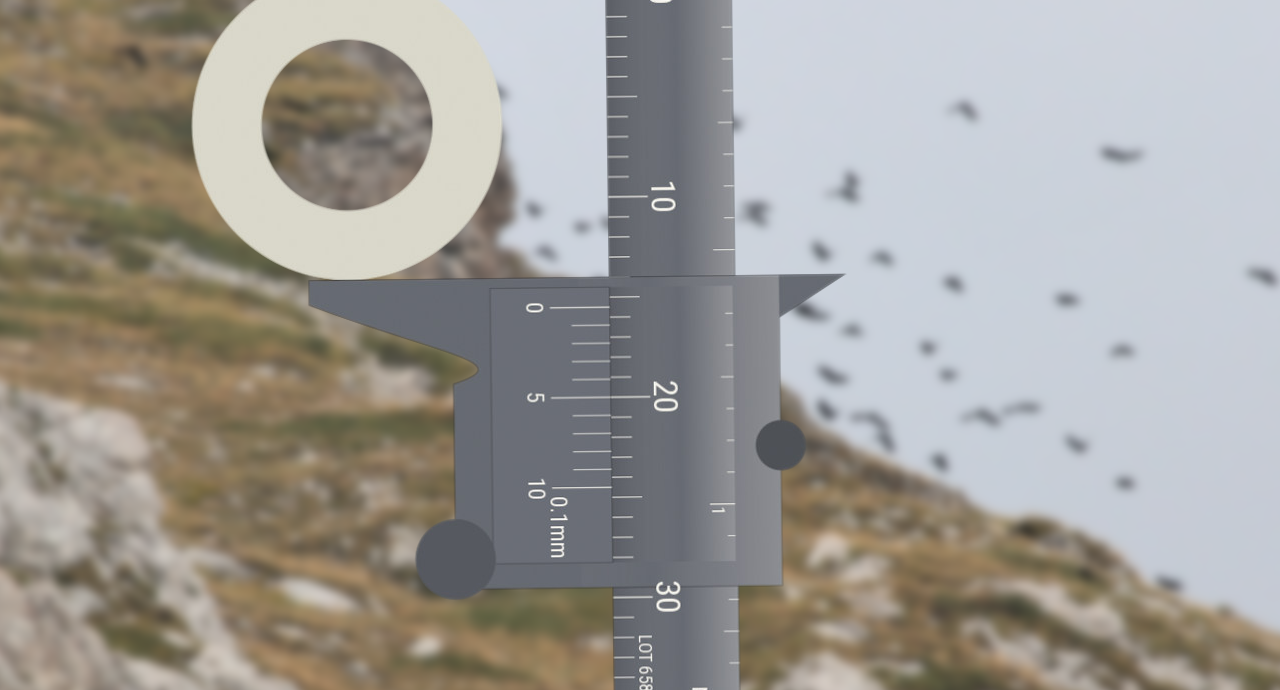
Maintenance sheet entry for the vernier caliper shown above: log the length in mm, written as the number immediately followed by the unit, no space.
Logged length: 15.5mm
